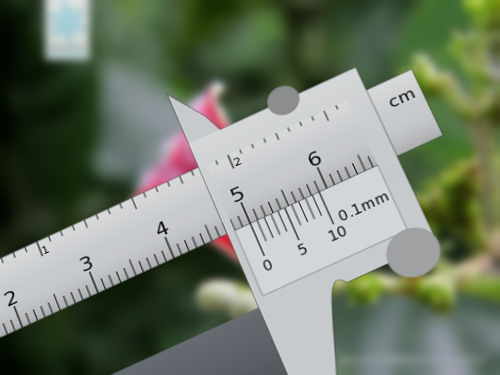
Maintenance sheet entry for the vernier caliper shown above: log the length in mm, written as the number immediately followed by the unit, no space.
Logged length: 50.0mm
